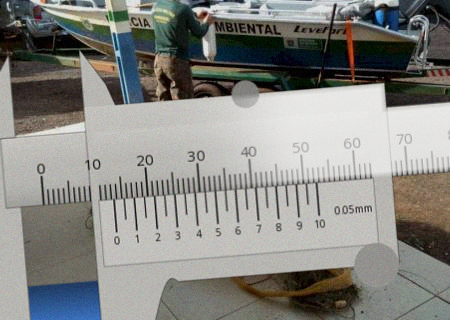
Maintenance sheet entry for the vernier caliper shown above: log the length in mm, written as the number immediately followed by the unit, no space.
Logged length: 13.5mm
